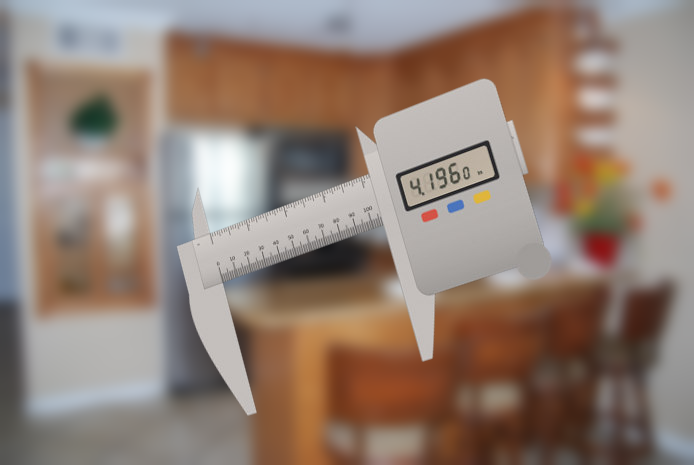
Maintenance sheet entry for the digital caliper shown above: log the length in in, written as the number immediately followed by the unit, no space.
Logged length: 4.1960in
